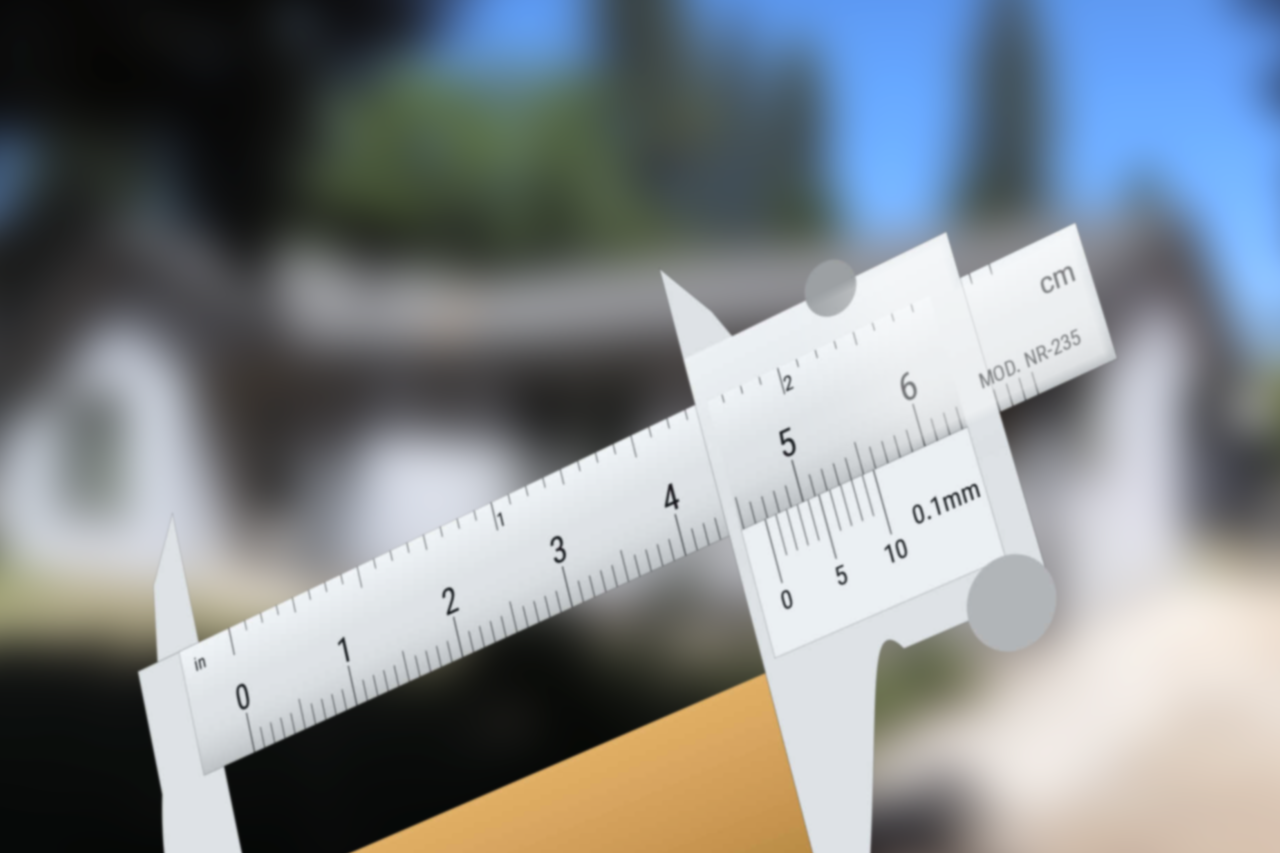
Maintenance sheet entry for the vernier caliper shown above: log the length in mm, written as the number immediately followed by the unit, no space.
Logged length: 46.8mm
